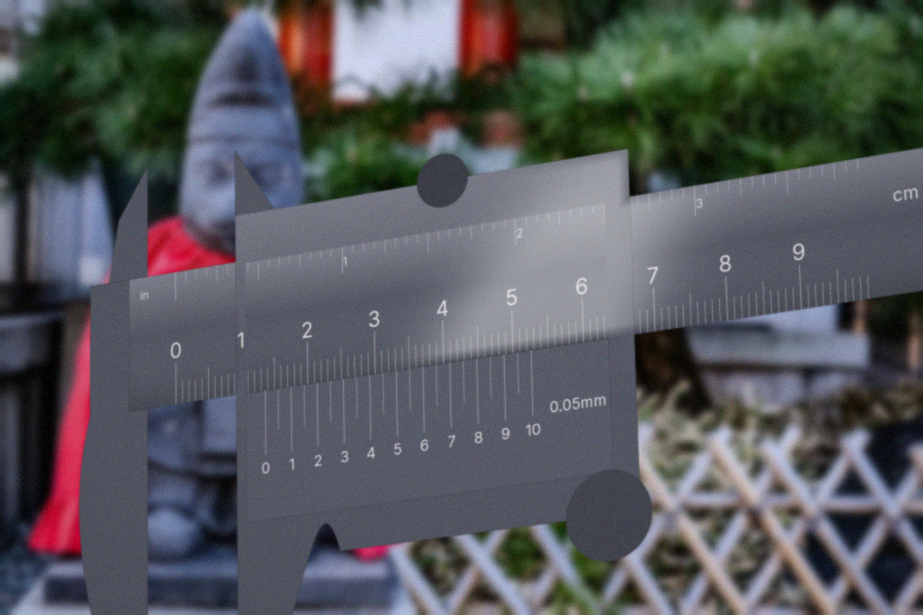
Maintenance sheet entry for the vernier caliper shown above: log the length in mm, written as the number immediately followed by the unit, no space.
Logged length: 13.6mm
